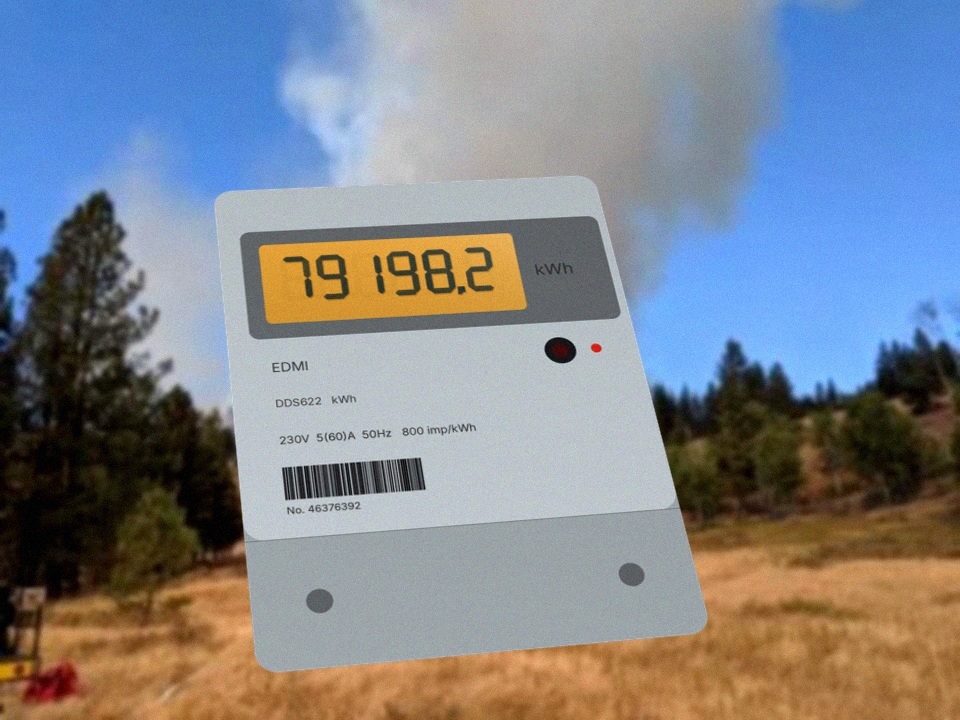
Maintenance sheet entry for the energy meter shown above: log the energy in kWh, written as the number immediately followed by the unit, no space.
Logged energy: 79198.2kWh
